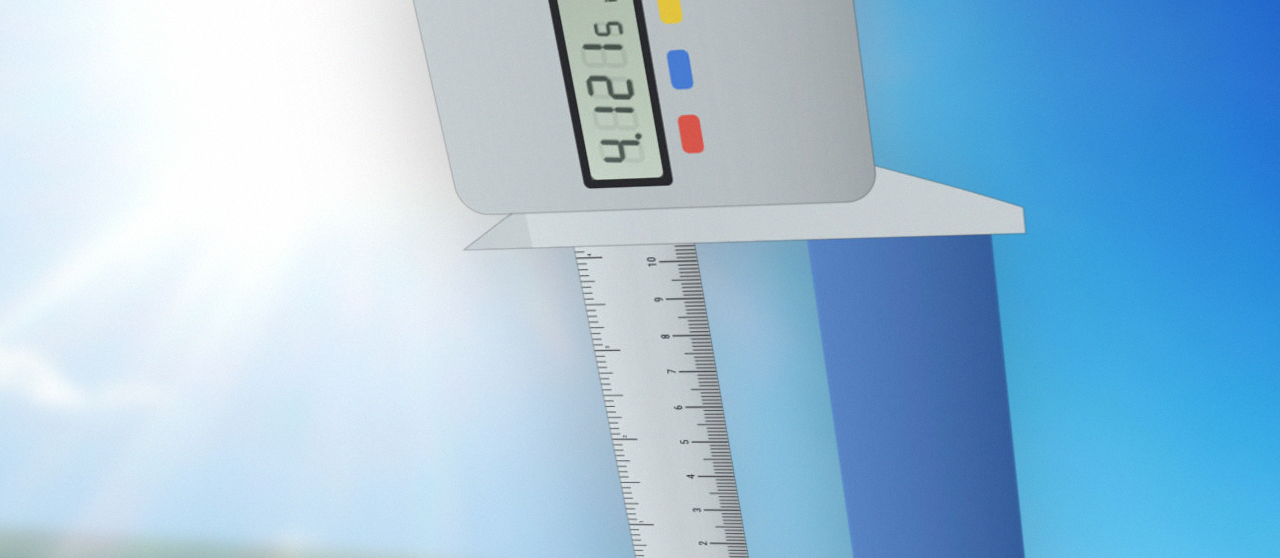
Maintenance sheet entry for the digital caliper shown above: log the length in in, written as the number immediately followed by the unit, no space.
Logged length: 4.1215in
